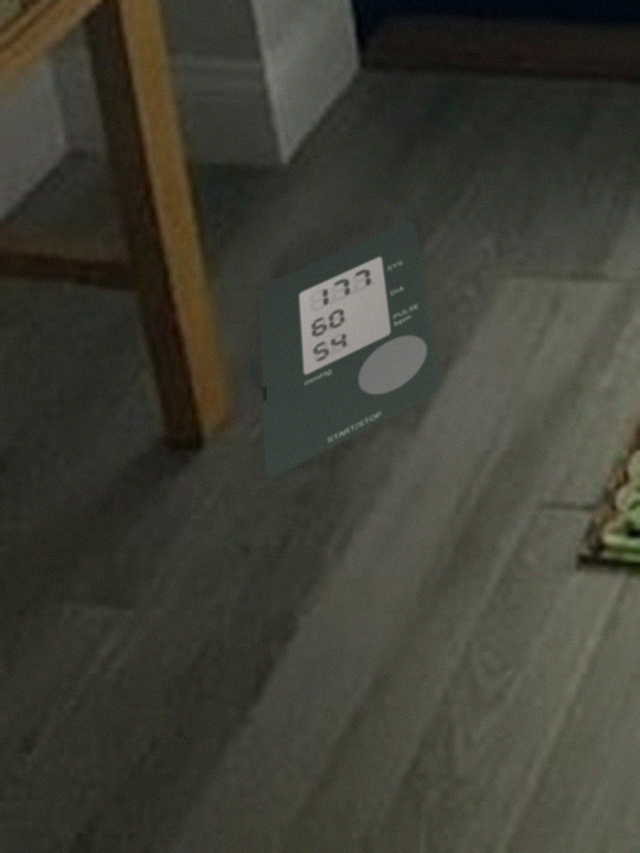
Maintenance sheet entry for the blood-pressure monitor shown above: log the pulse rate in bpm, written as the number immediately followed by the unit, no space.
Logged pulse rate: 54bpm
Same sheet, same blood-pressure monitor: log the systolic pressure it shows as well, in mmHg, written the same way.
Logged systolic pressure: 177mmHg
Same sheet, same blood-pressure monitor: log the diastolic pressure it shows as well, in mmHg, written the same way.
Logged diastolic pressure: 60mmHg
